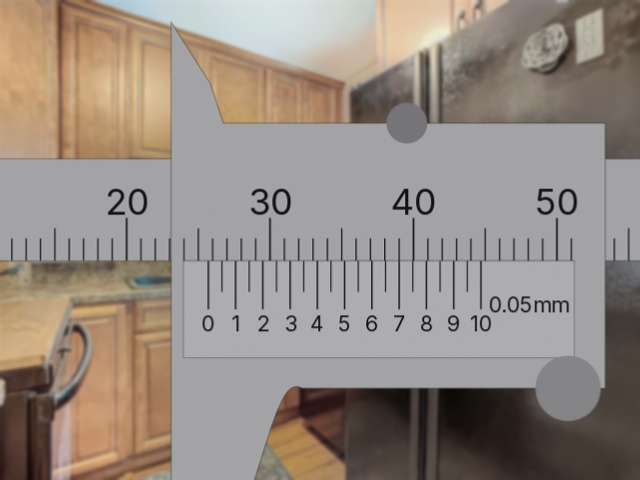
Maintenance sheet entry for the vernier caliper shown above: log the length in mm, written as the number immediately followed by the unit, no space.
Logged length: 25.7mm
